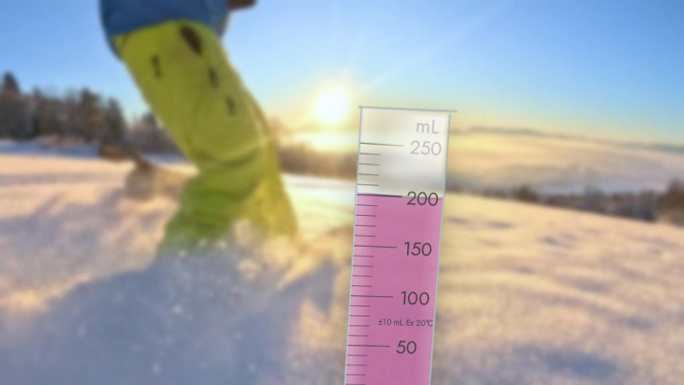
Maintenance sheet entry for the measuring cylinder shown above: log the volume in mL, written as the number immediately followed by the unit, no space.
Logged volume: 200mL
